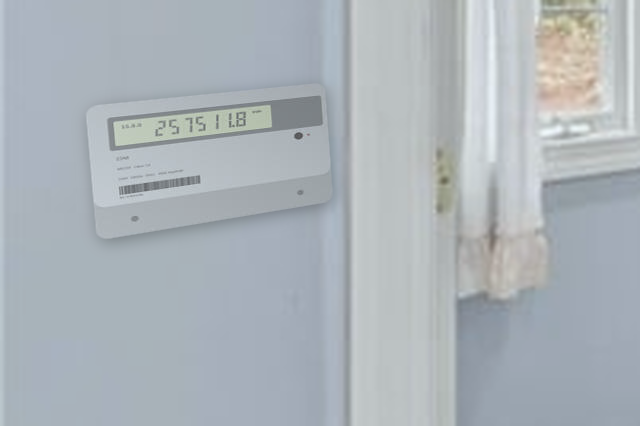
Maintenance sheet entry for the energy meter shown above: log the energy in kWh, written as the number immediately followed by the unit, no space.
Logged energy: 257511.8kWh
